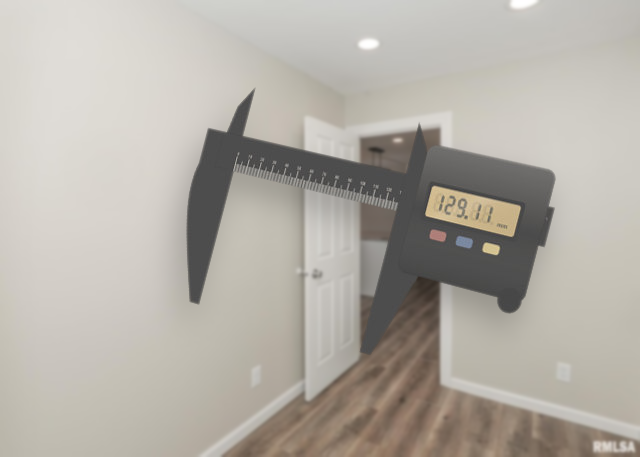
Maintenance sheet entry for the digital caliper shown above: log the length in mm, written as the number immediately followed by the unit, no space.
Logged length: 129.11mm
